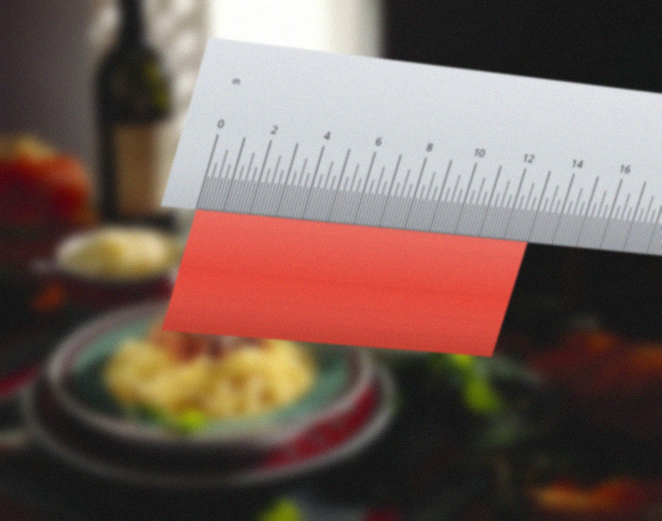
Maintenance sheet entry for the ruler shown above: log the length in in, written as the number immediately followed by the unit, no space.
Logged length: 13in
